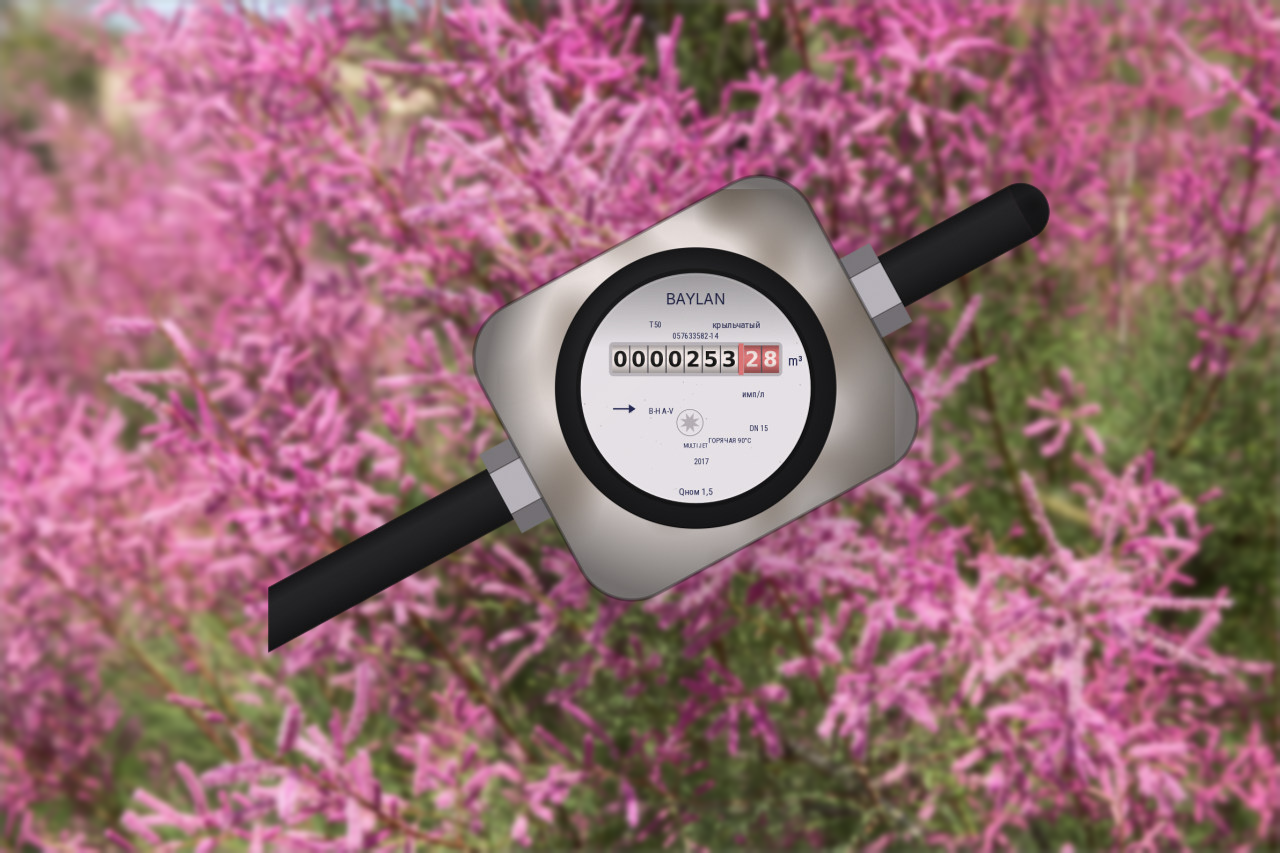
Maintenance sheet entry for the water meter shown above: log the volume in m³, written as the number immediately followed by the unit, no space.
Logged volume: 253.28m³
